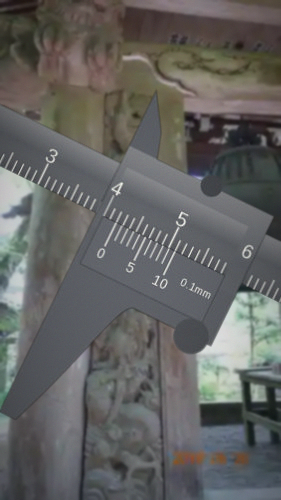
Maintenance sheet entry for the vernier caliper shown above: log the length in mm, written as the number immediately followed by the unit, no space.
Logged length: 42.0mm
